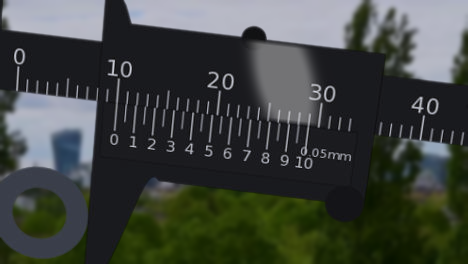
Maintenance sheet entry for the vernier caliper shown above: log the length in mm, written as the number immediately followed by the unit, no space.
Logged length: 10.0mm
